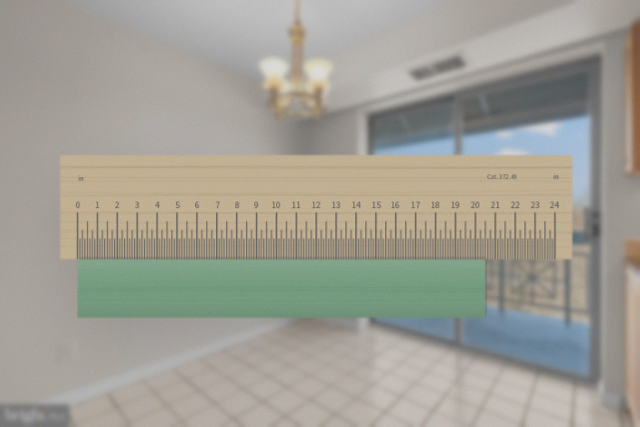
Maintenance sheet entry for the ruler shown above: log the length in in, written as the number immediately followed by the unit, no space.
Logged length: 20.5in
